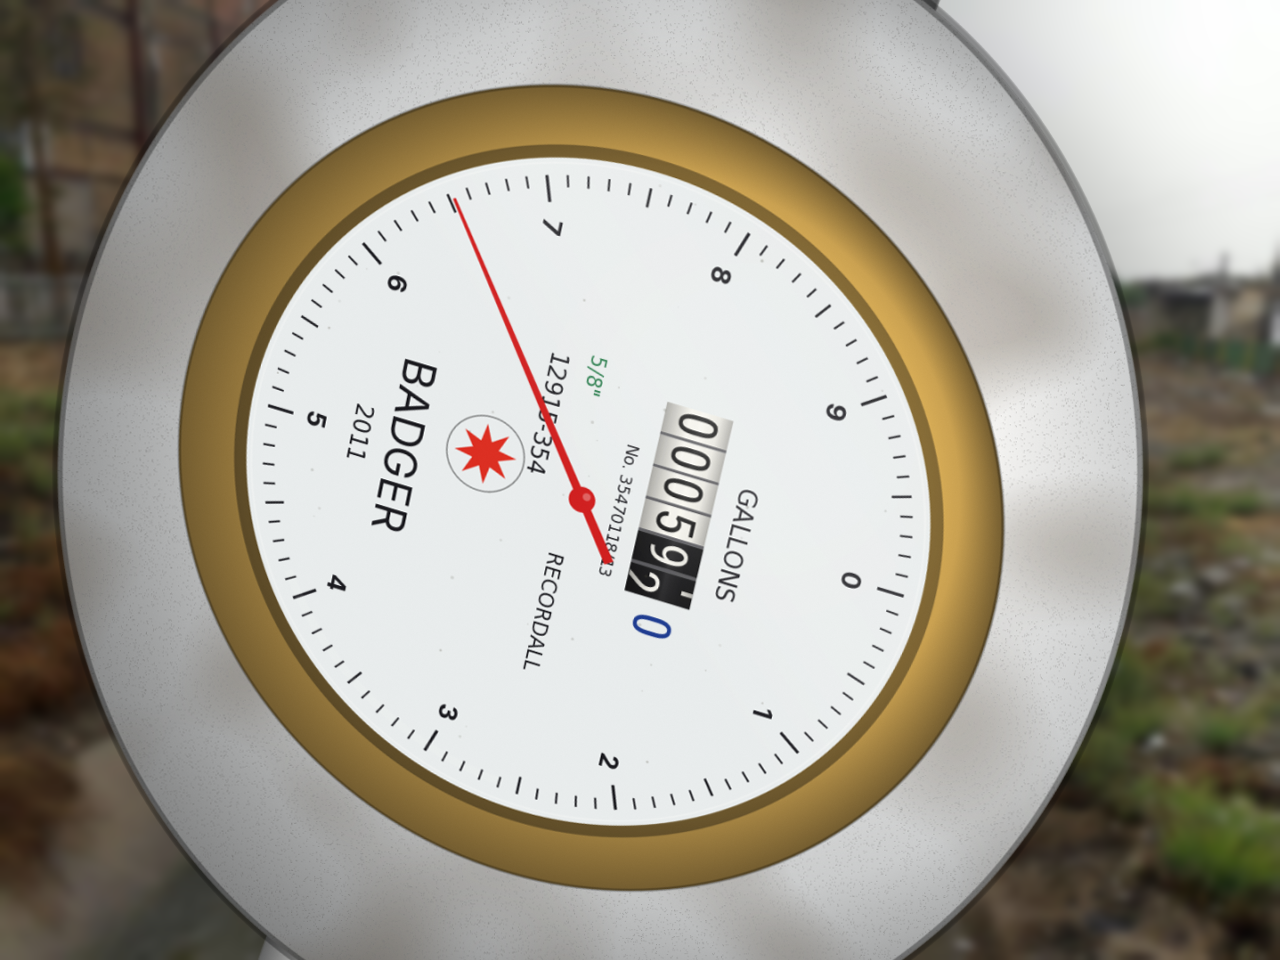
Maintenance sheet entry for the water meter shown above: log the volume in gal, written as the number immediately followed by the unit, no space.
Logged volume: 5916.5gal
